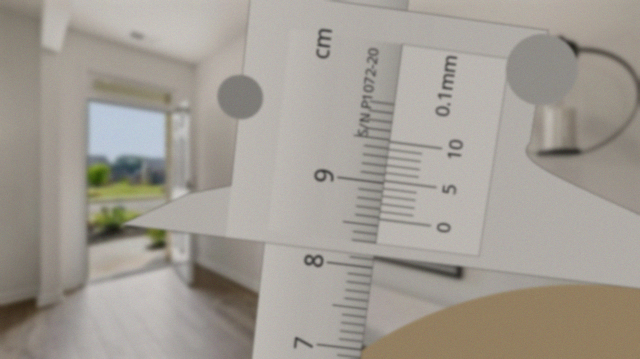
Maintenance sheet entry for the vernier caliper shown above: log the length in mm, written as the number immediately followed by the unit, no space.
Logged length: 85.8mm
